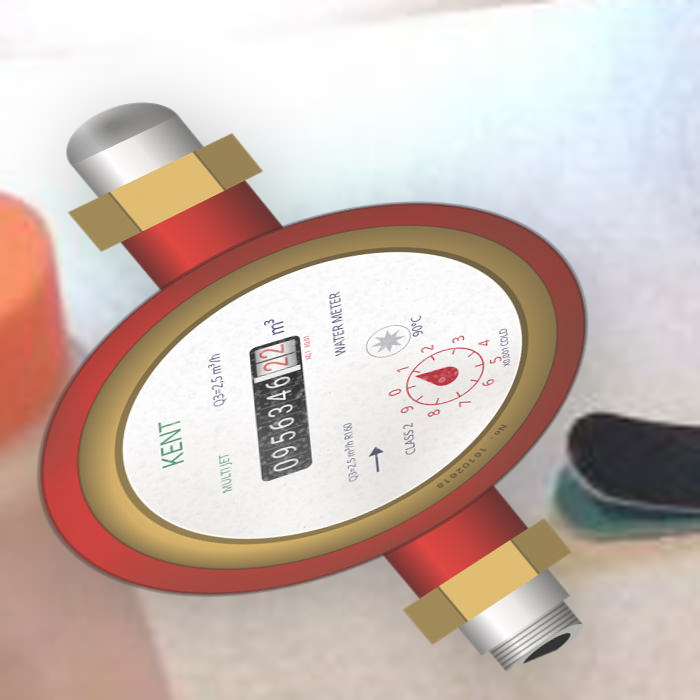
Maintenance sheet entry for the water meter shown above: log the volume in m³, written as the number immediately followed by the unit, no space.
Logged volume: 956346.220m³
